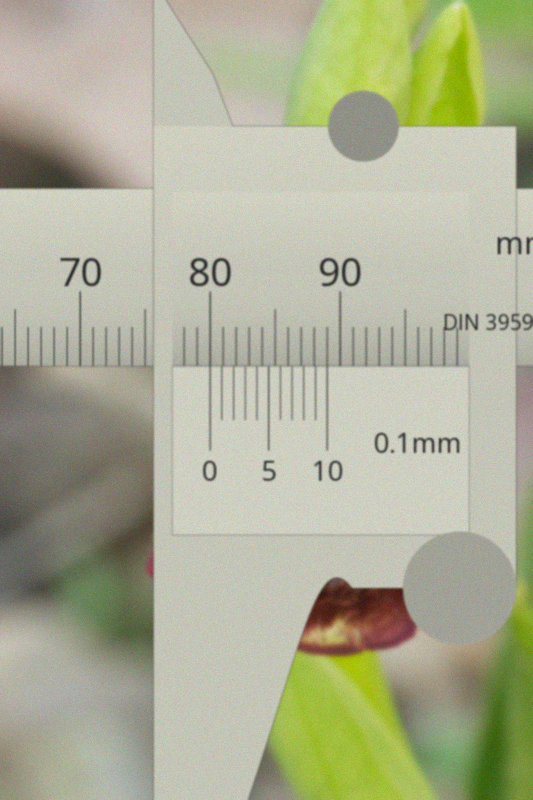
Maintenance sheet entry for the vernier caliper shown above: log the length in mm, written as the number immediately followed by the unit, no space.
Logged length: 80.0mm
